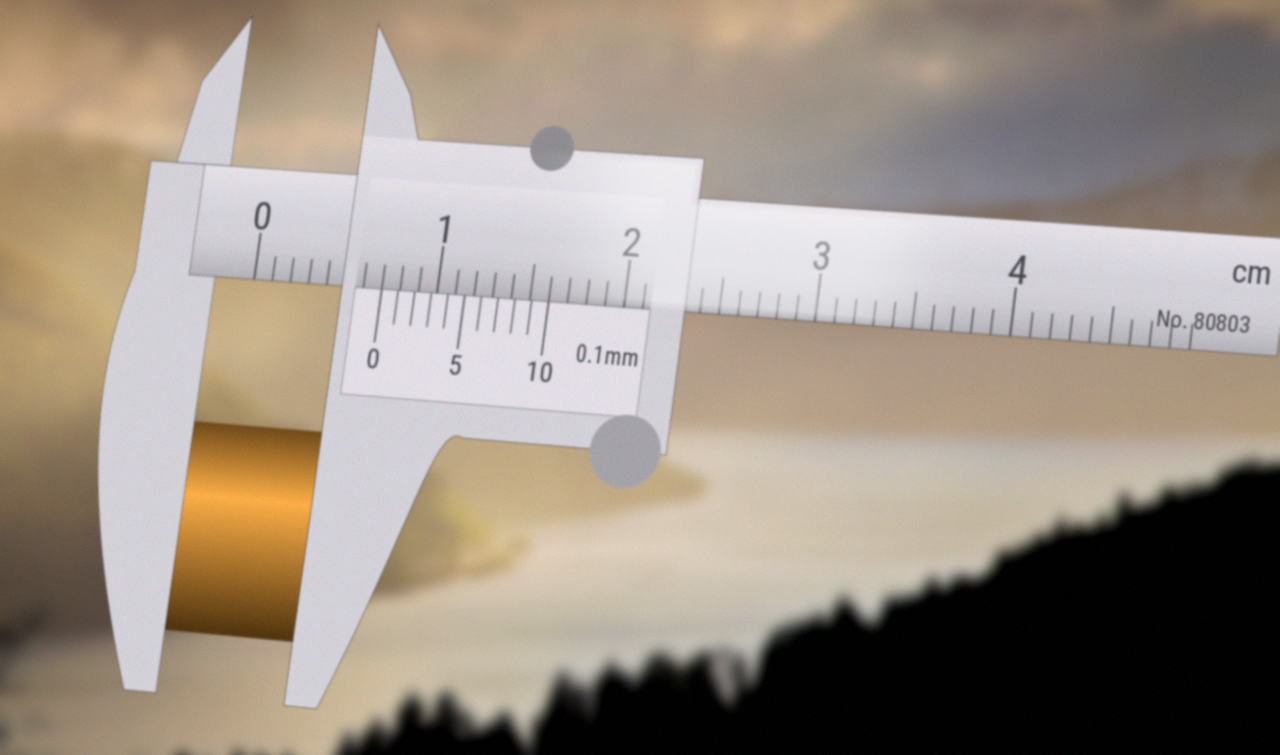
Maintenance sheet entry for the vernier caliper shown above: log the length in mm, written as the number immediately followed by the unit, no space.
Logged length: 7.0mm
